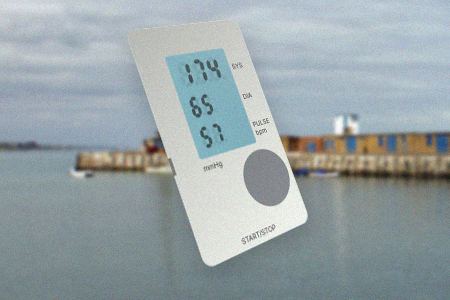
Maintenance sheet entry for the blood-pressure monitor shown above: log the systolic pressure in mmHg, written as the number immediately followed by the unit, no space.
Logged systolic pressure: 174mmHg
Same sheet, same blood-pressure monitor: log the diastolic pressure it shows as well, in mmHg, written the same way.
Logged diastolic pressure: 65mmHg
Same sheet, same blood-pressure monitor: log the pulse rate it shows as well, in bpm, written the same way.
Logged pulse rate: 57bpm
